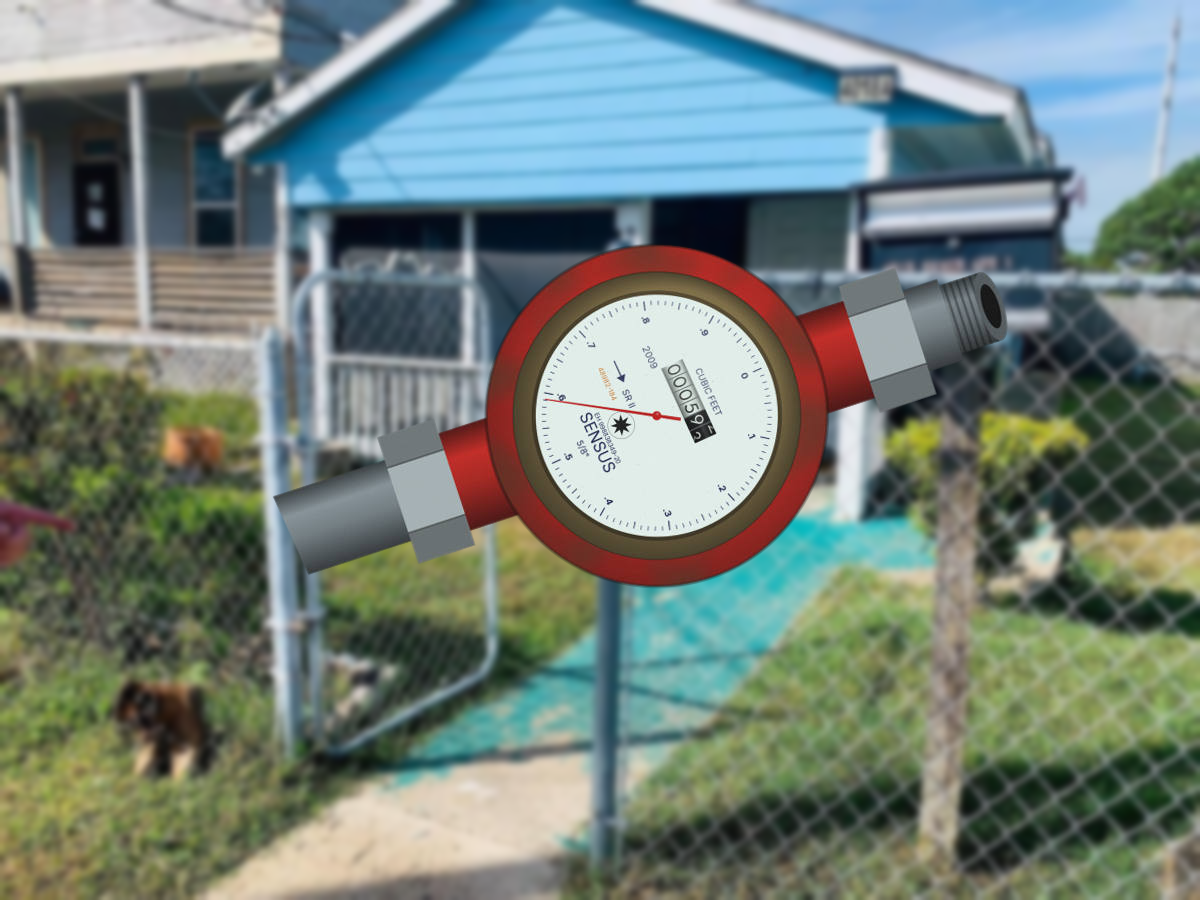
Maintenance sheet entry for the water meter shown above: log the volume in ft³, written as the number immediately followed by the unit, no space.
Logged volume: 592.59ft³
